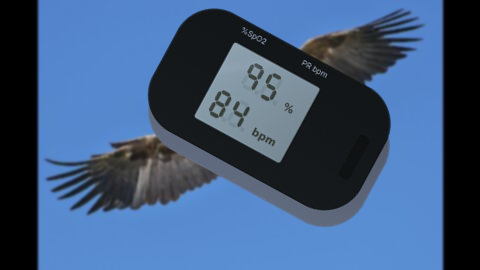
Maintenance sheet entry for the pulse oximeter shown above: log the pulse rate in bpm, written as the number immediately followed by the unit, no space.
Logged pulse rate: 84bpm
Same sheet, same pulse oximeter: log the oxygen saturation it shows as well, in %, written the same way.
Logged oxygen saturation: 95%
